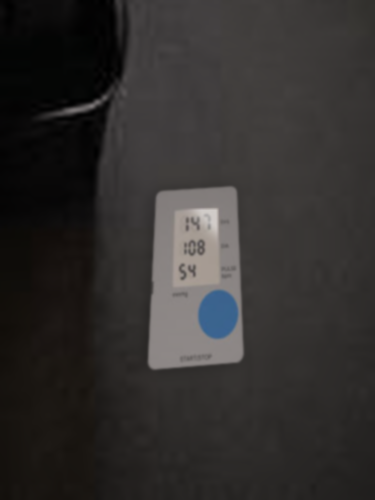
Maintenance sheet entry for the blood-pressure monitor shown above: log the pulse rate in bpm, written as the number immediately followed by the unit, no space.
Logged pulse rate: 54bpm
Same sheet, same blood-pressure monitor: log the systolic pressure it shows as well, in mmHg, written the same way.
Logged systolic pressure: 147mmHg
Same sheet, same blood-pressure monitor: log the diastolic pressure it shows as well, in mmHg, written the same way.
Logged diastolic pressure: 108mmHg
